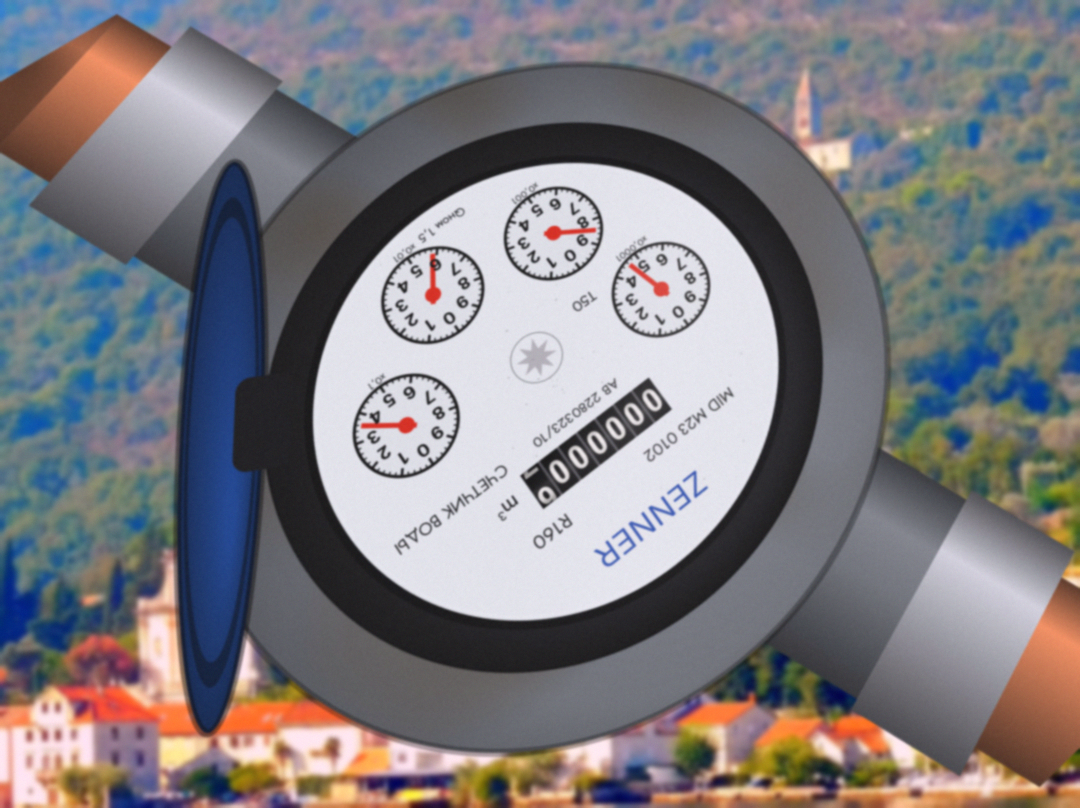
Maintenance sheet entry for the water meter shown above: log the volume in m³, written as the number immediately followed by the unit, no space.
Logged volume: 6.3584m³
